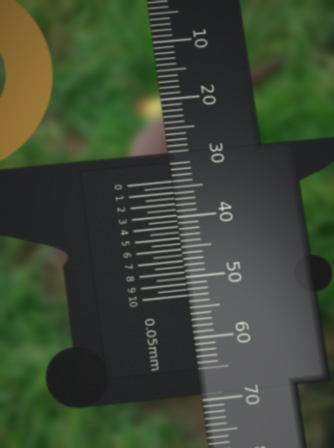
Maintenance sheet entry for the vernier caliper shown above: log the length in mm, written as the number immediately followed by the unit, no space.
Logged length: 34.0mm
